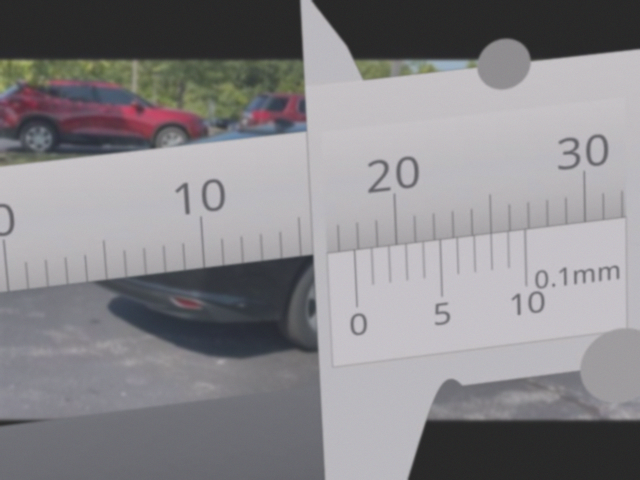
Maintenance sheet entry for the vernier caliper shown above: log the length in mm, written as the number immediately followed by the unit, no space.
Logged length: 17.8mm
